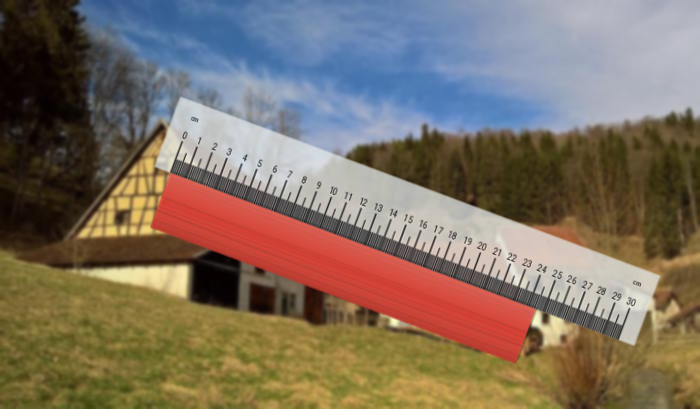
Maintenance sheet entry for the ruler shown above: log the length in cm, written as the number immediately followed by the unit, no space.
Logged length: 24.5cm
